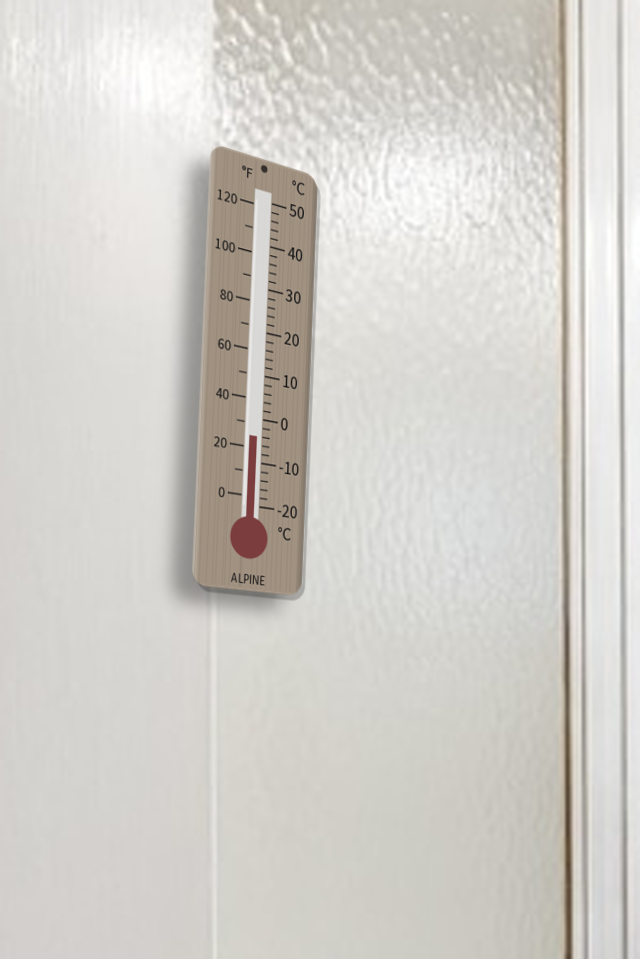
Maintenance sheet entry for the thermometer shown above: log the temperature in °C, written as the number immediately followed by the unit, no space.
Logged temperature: -4°C
